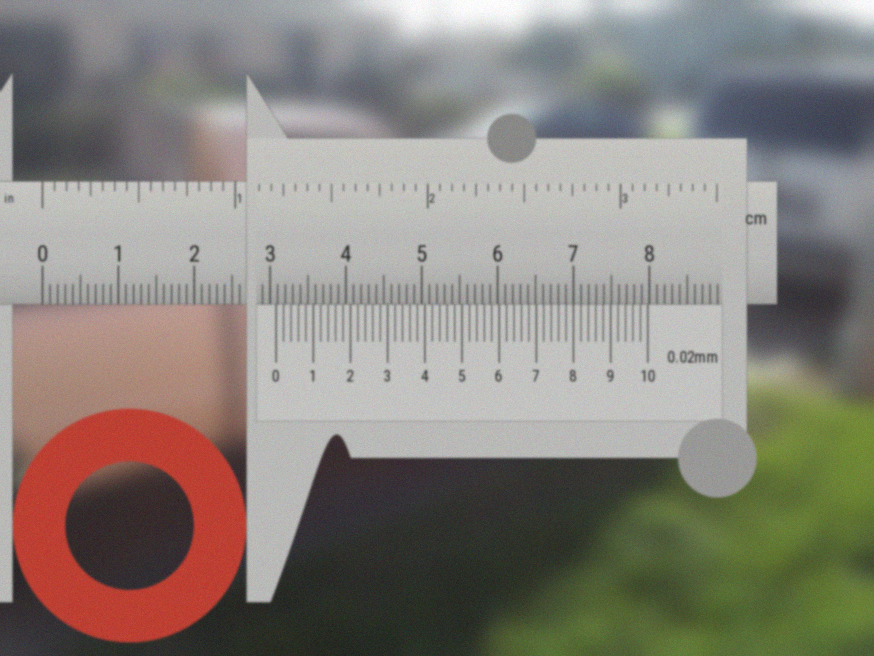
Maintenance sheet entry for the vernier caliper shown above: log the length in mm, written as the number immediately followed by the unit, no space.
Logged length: 30.8mm
